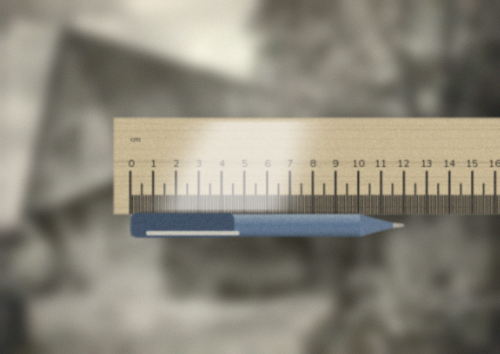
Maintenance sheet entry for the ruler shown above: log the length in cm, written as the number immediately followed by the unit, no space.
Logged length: 12cm
